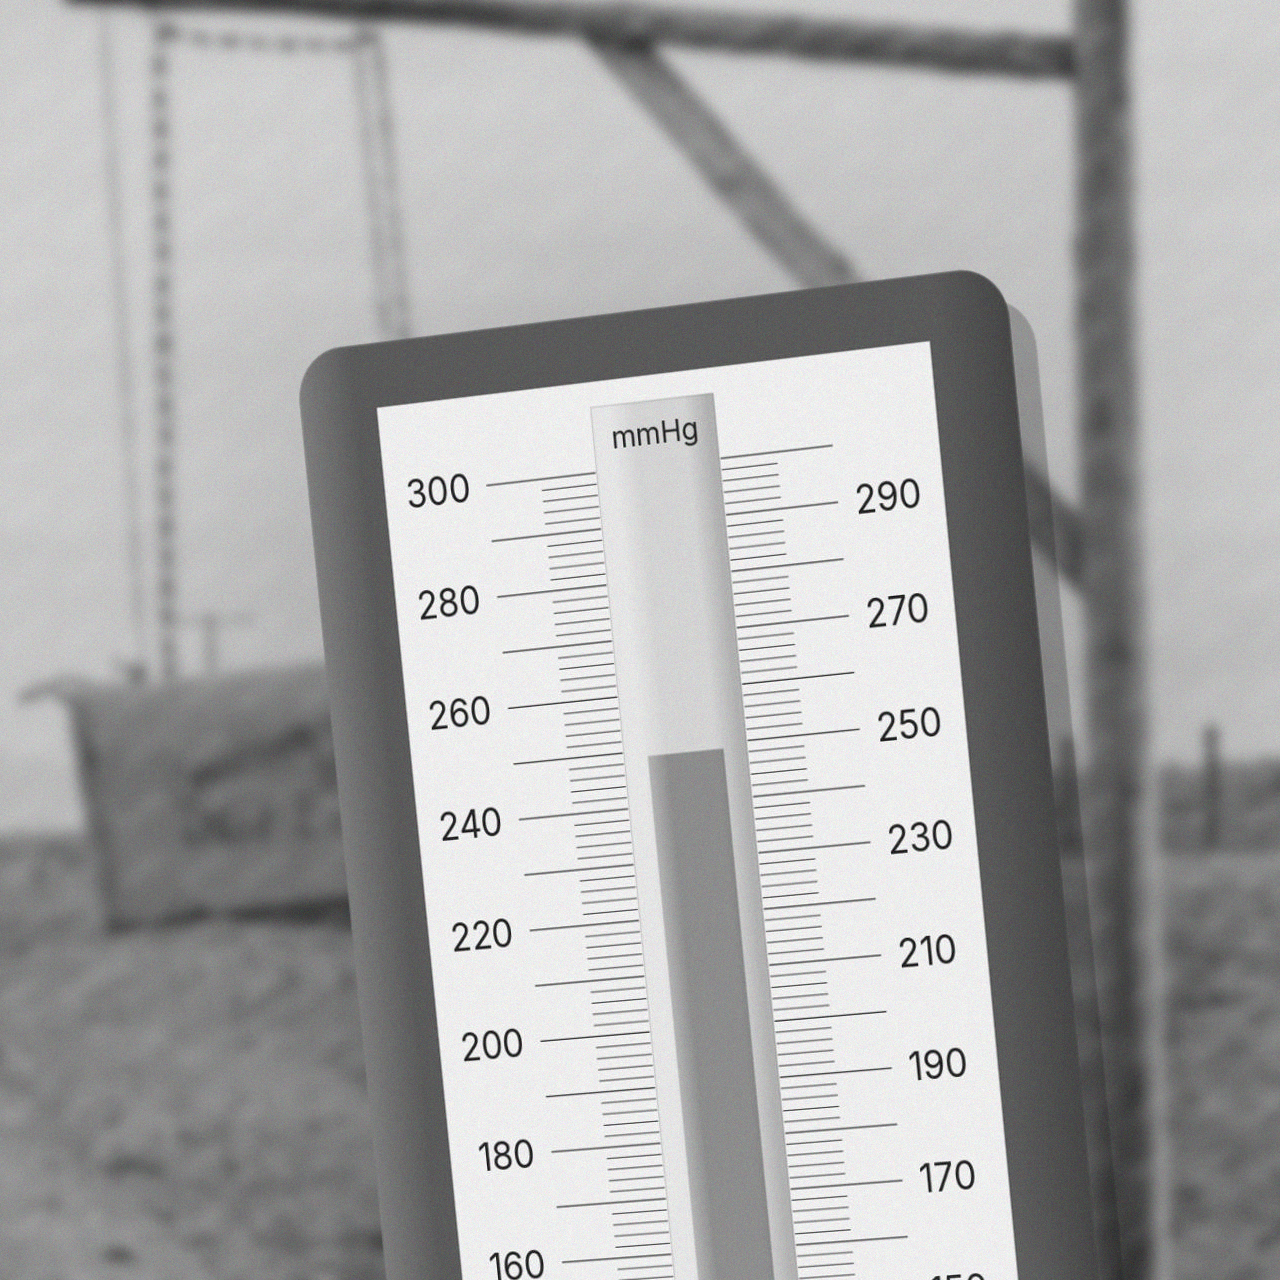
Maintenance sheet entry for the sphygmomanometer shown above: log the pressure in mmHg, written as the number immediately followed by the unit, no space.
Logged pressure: 249mmHg
